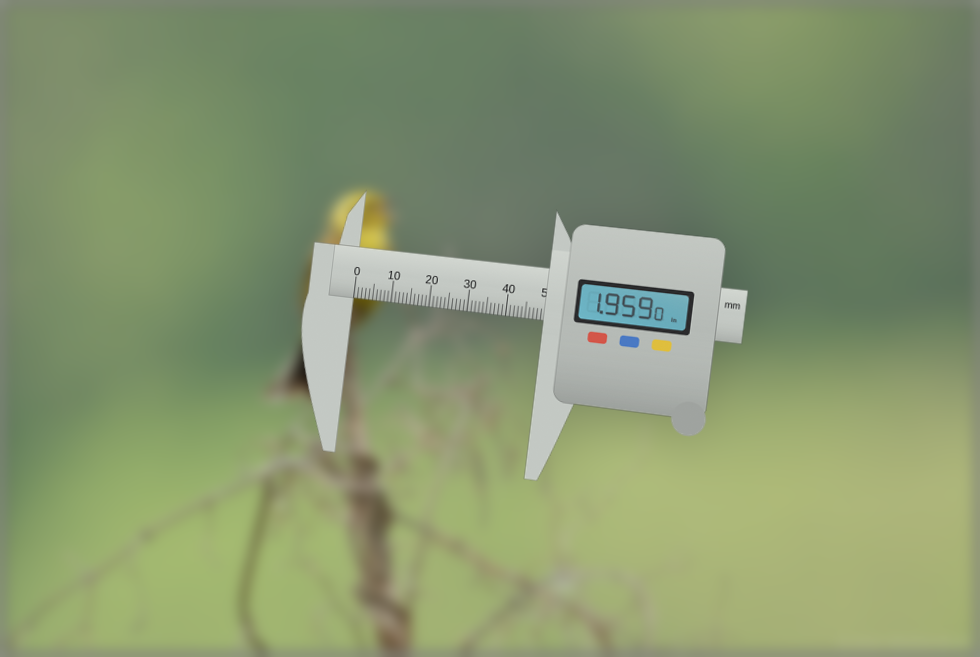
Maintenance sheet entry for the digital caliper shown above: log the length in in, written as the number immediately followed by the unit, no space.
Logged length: 1.9590in
